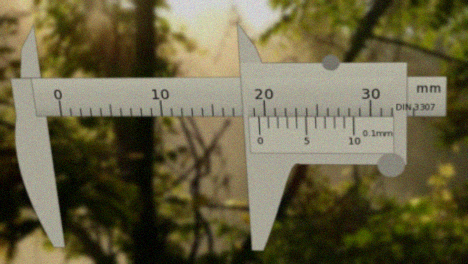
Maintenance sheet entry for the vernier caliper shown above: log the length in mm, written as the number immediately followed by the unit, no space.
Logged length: 19.4mm
